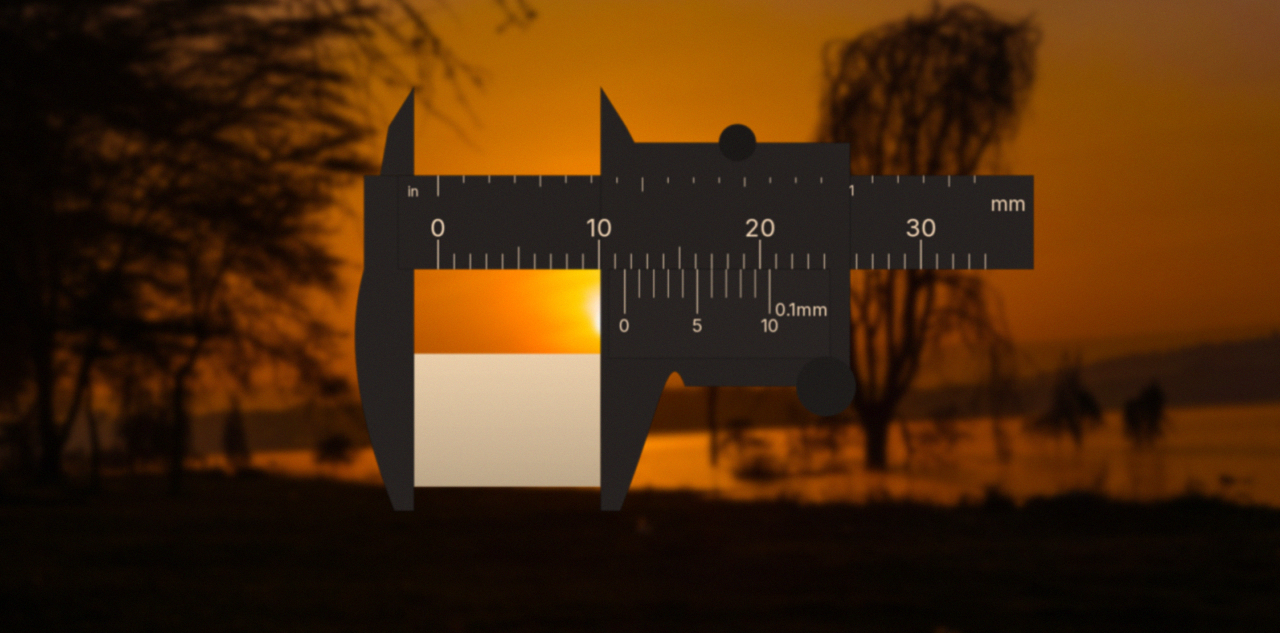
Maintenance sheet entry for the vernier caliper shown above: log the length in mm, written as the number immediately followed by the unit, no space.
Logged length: 11.6mm
